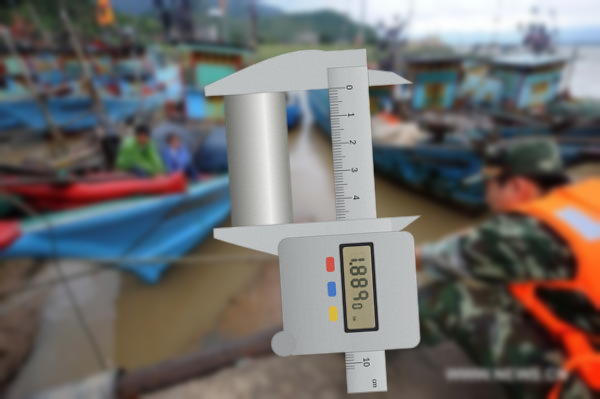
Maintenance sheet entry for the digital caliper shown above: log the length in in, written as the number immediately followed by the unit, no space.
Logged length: 1.8890in
